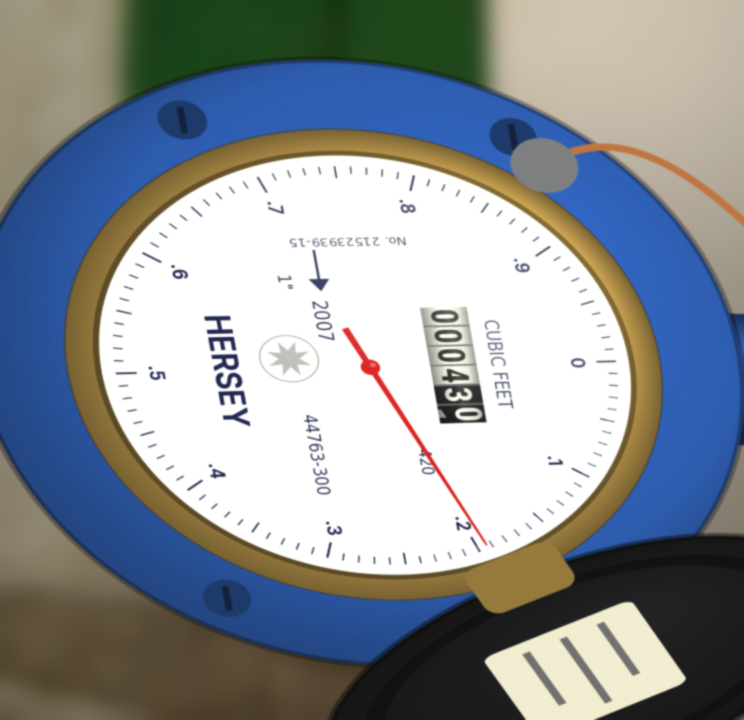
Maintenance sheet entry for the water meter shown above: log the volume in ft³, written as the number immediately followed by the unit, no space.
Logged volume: 430.19ft³
